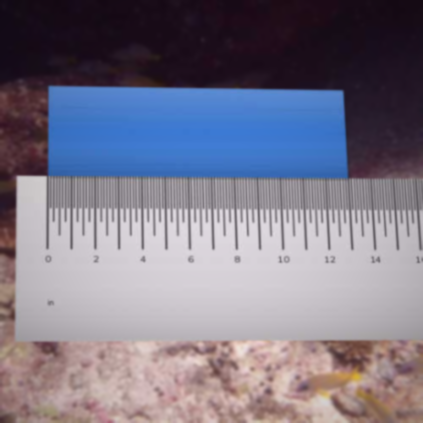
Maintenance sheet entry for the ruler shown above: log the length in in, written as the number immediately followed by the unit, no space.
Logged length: 13in
